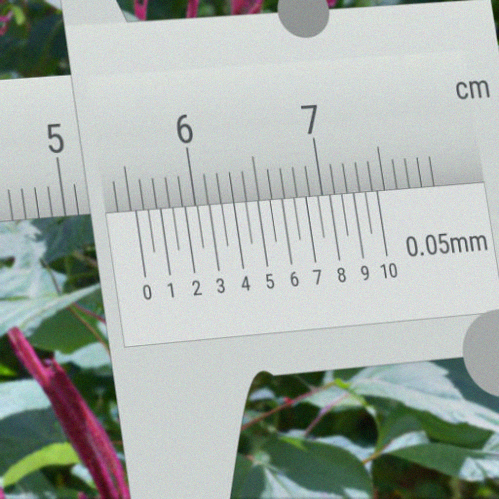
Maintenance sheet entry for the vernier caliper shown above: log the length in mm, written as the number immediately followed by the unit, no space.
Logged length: 55.4mm
